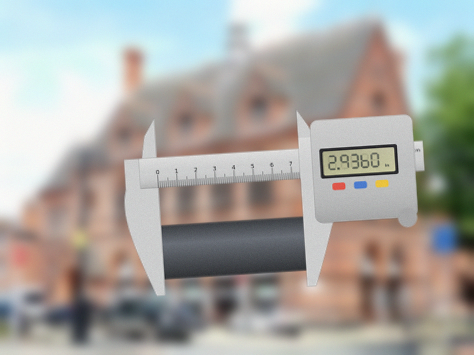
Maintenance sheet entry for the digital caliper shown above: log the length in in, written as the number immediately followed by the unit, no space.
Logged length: 2.9360in
